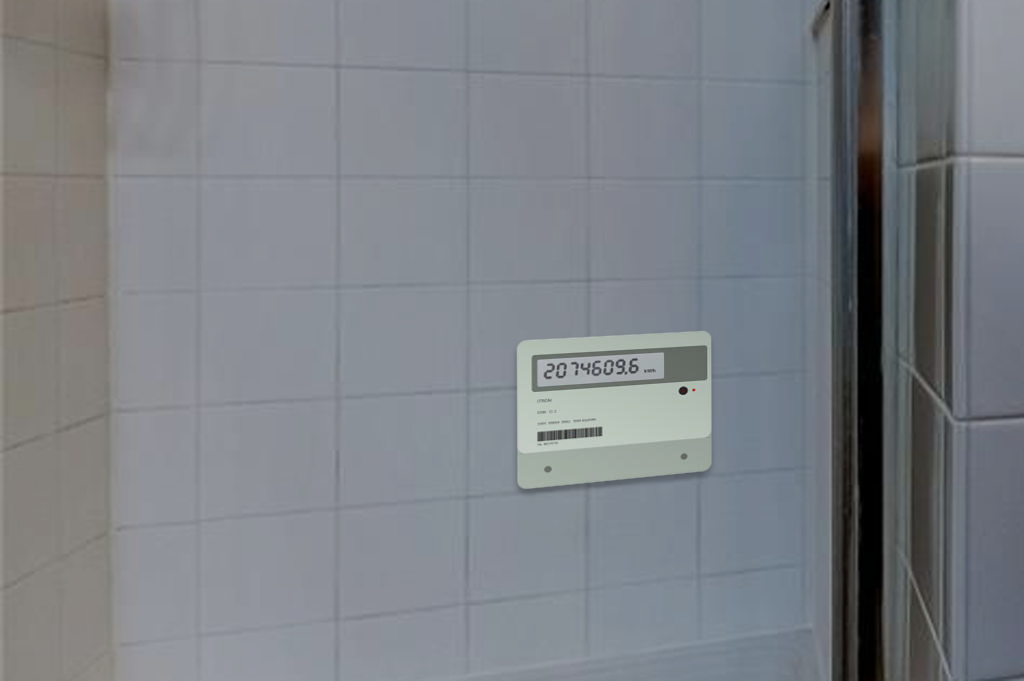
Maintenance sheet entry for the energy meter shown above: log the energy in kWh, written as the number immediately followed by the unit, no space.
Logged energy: 2074609.6kWh
